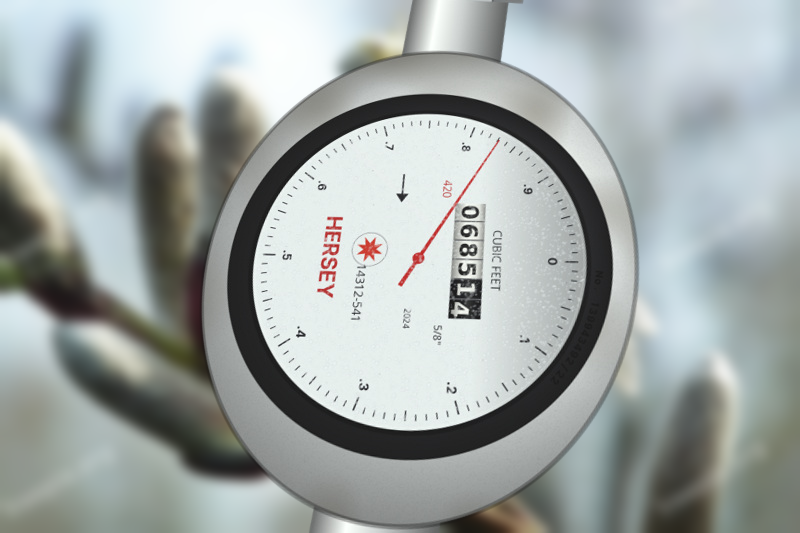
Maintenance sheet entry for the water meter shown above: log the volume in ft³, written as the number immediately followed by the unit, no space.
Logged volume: 68513.83ft³
